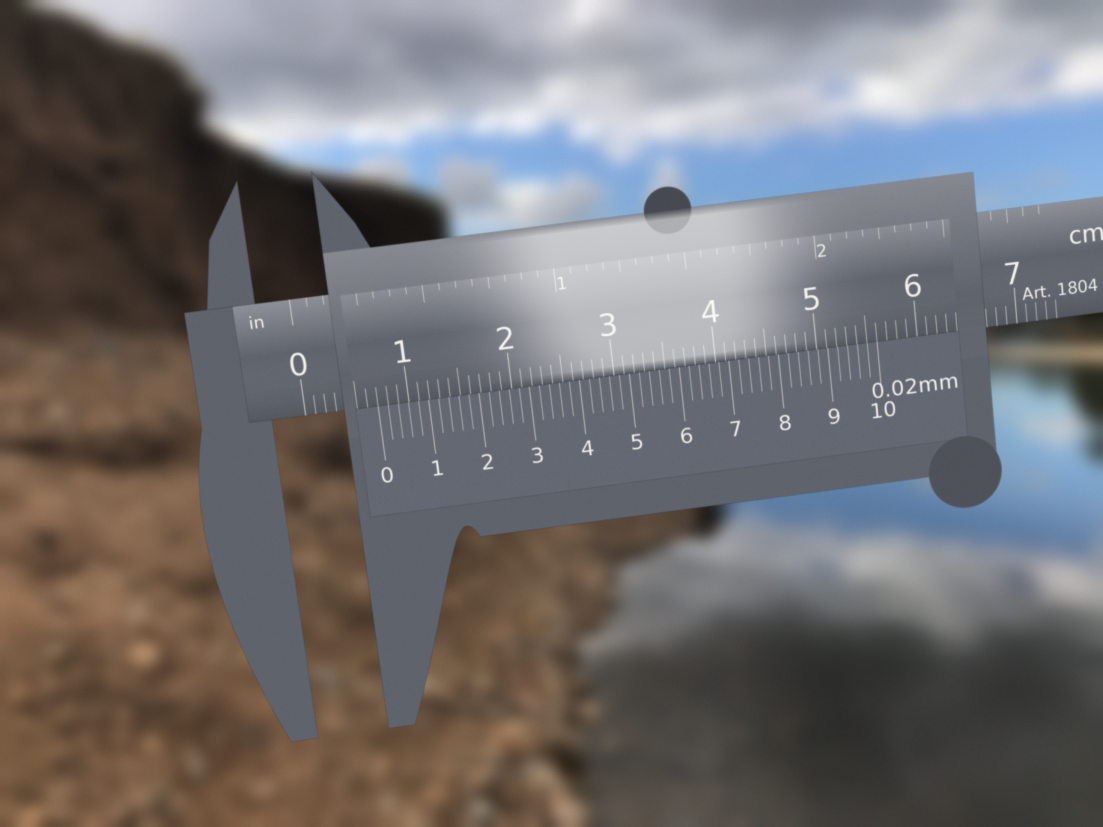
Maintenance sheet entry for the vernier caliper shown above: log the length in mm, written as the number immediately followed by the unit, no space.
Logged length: 7.0mm
